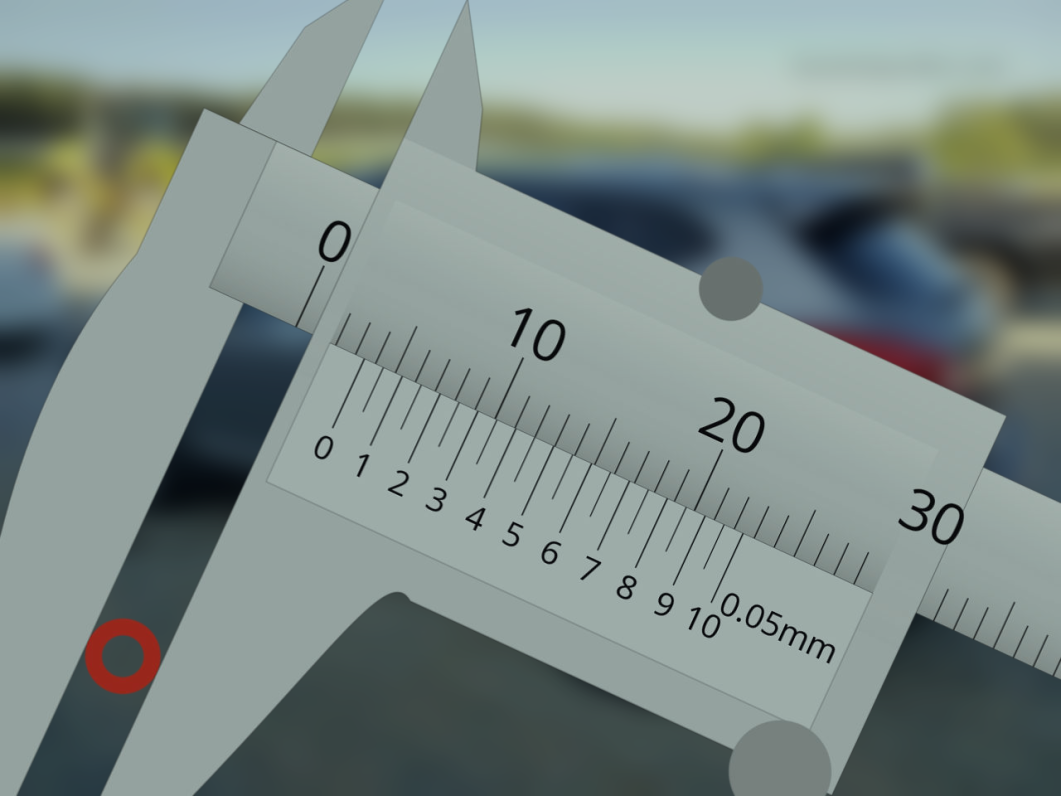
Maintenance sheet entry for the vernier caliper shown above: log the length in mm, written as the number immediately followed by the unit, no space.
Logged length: 3.45mm
